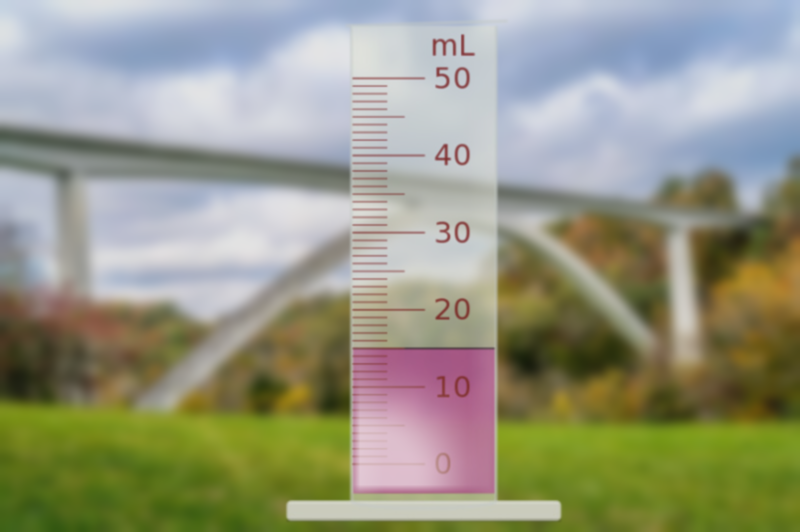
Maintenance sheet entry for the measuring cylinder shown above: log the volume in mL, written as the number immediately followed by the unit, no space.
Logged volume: 15mL
